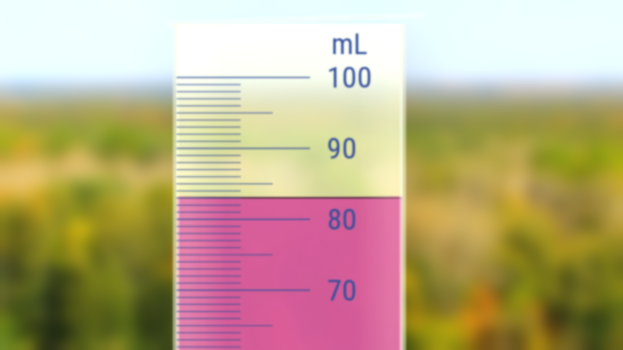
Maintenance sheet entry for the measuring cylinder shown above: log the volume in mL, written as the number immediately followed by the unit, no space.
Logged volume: 83mL
